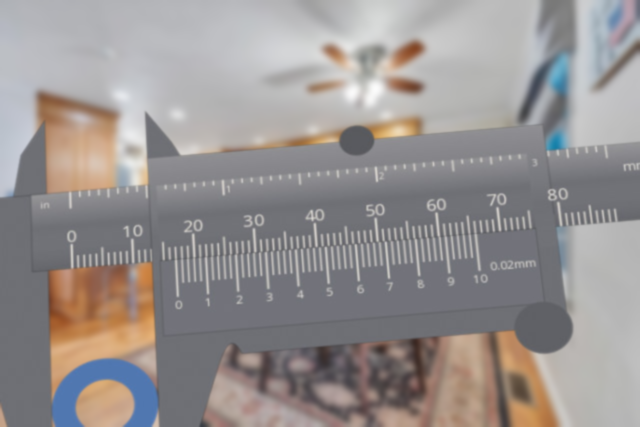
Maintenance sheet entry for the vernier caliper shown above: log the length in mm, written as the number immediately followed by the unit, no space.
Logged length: 17.0mm
